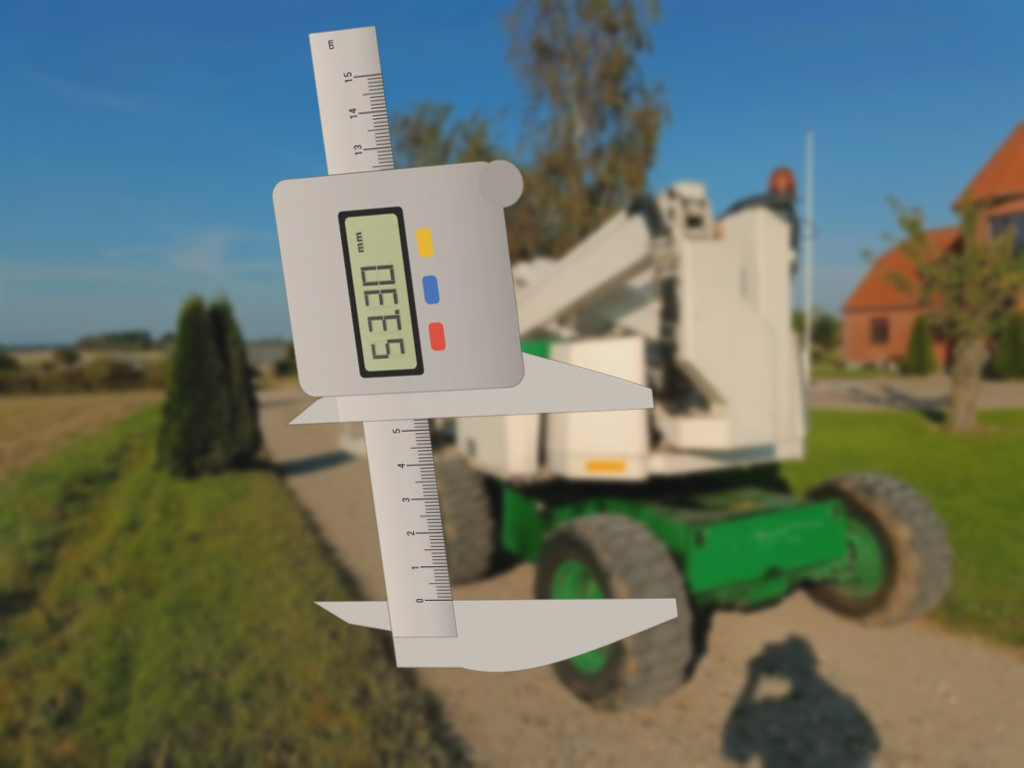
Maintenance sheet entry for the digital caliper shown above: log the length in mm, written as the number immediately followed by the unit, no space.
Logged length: 53.30mm
